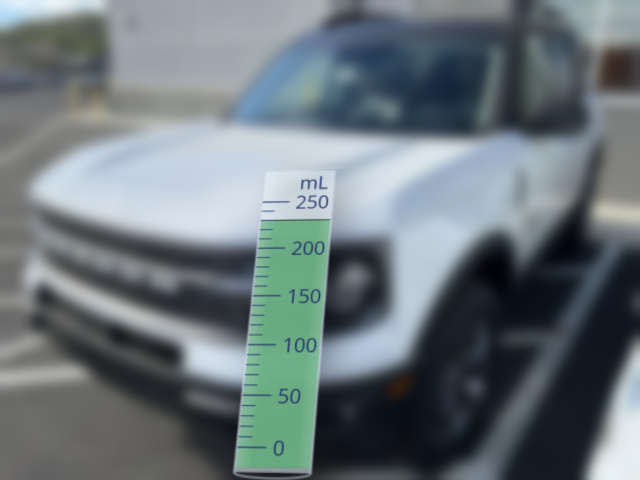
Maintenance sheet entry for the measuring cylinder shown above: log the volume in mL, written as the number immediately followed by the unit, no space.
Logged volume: 230mL
